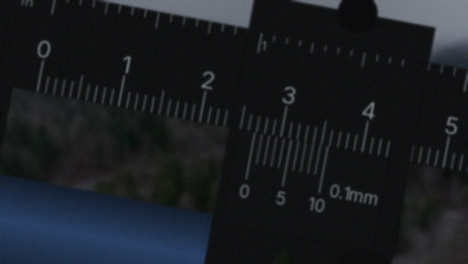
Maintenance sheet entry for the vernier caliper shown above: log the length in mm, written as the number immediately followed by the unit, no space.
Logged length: 26.8mm
